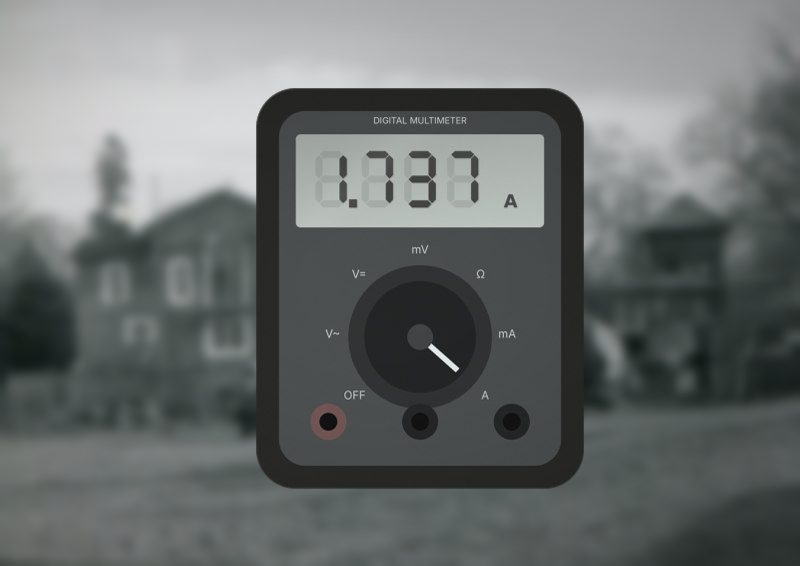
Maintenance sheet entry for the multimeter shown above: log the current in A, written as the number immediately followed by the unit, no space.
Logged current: 1.737A
